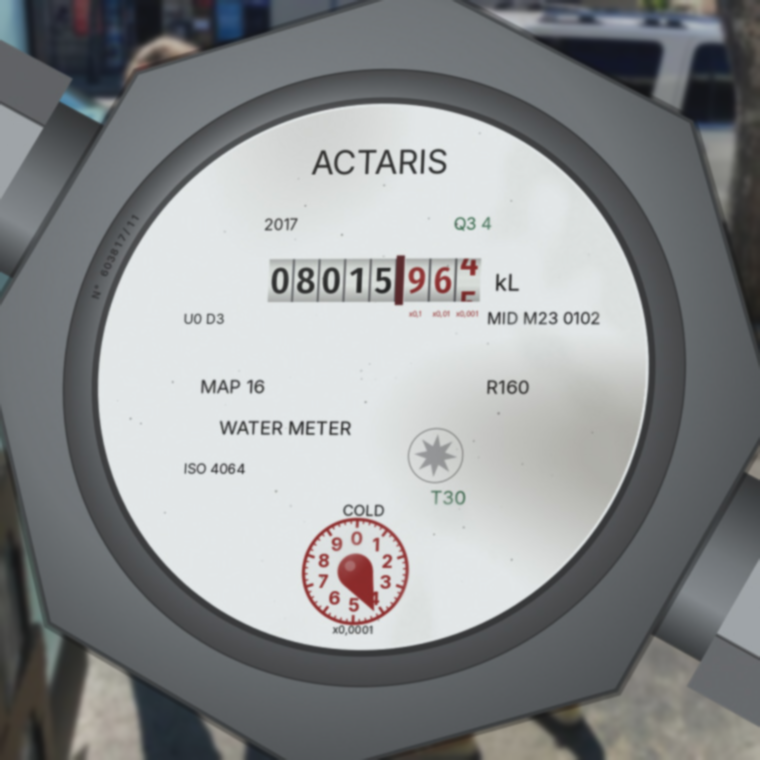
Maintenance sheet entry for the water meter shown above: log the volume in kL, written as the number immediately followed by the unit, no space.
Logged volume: 8015.9644kL
